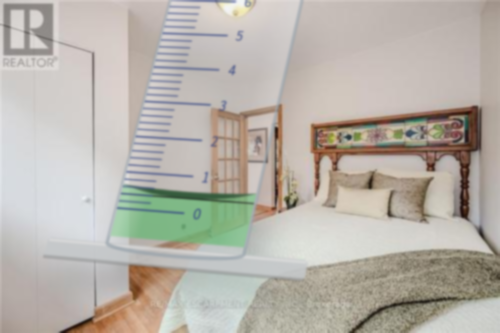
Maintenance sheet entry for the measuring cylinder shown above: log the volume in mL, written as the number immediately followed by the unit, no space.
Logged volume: 0.4mL
